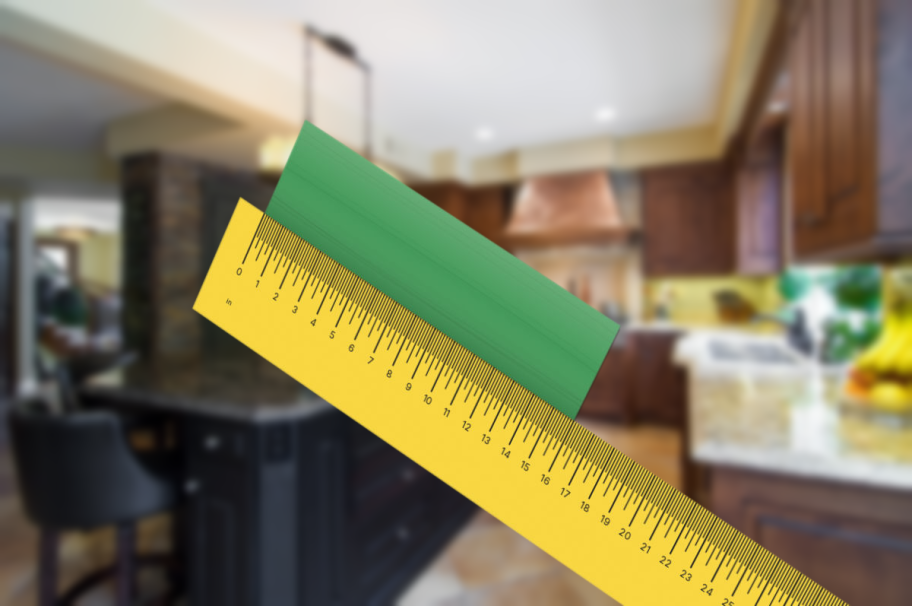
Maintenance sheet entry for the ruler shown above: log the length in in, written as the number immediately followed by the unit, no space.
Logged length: 16in
